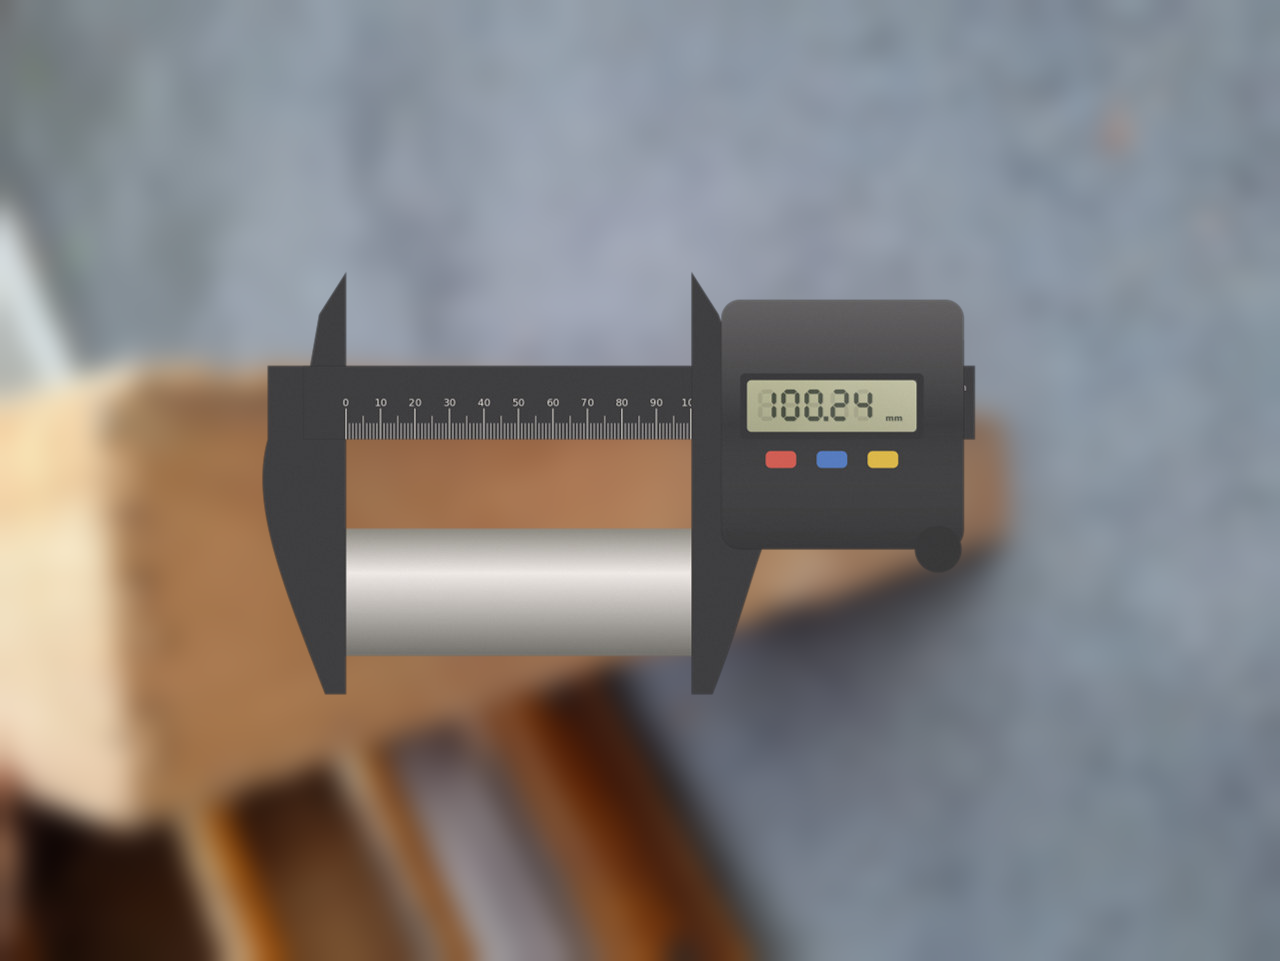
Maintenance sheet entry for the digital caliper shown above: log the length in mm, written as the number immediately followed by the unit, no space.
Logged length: 100.24mm
